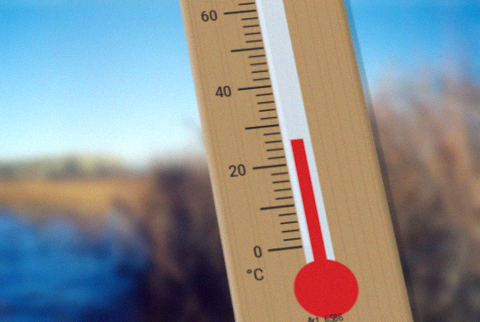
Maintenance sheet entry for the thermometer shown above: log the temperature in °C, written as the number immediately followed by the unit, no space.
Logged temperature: 26°C
